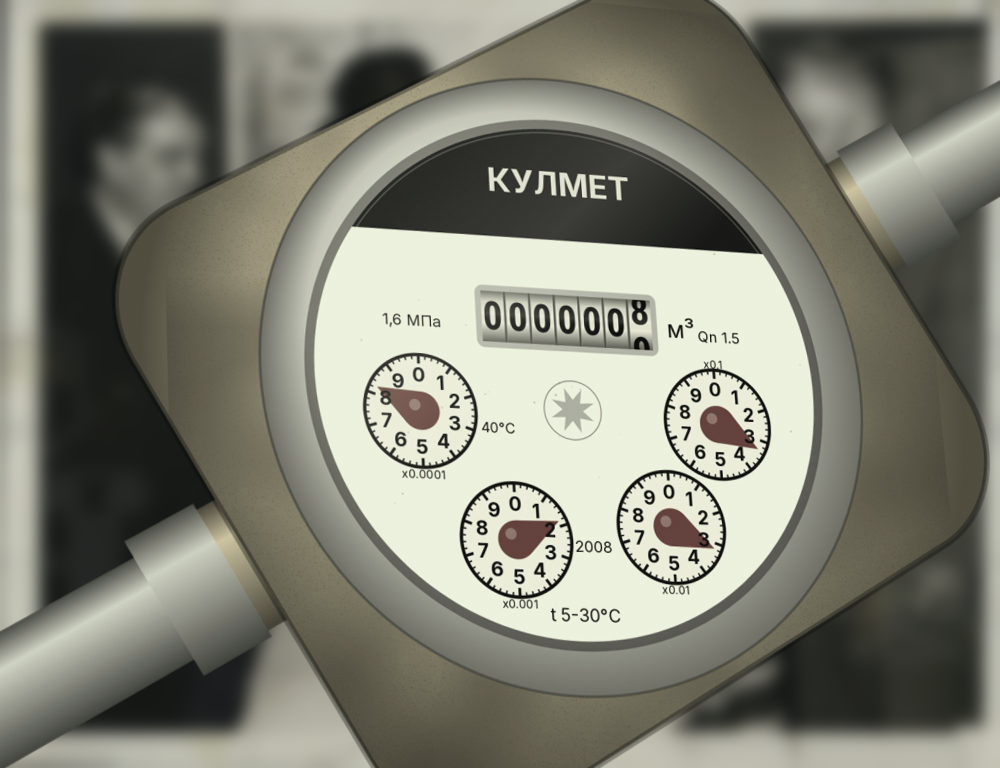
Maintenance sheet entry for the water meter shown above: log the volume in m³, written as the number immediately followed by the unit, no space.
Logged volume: 8.3318m³
